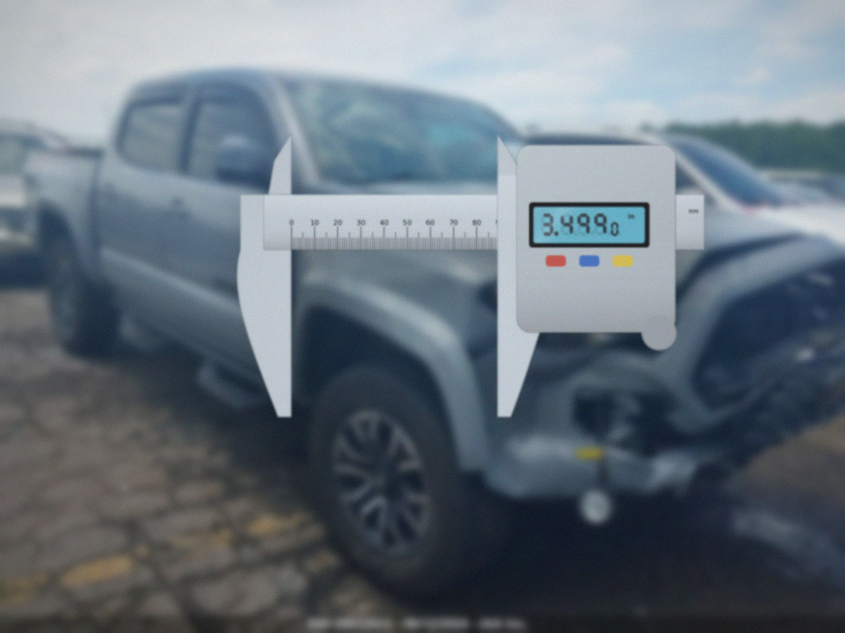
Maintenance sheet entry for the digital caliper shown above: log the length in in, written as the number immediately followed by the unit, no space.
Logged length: 3.4990in
